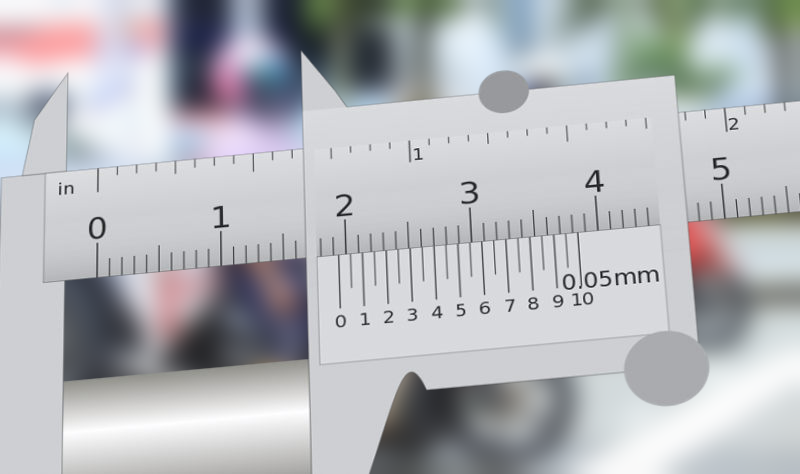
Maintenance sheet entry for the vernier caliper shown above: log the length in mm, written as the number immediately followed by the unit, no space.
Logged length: 19.4mm
